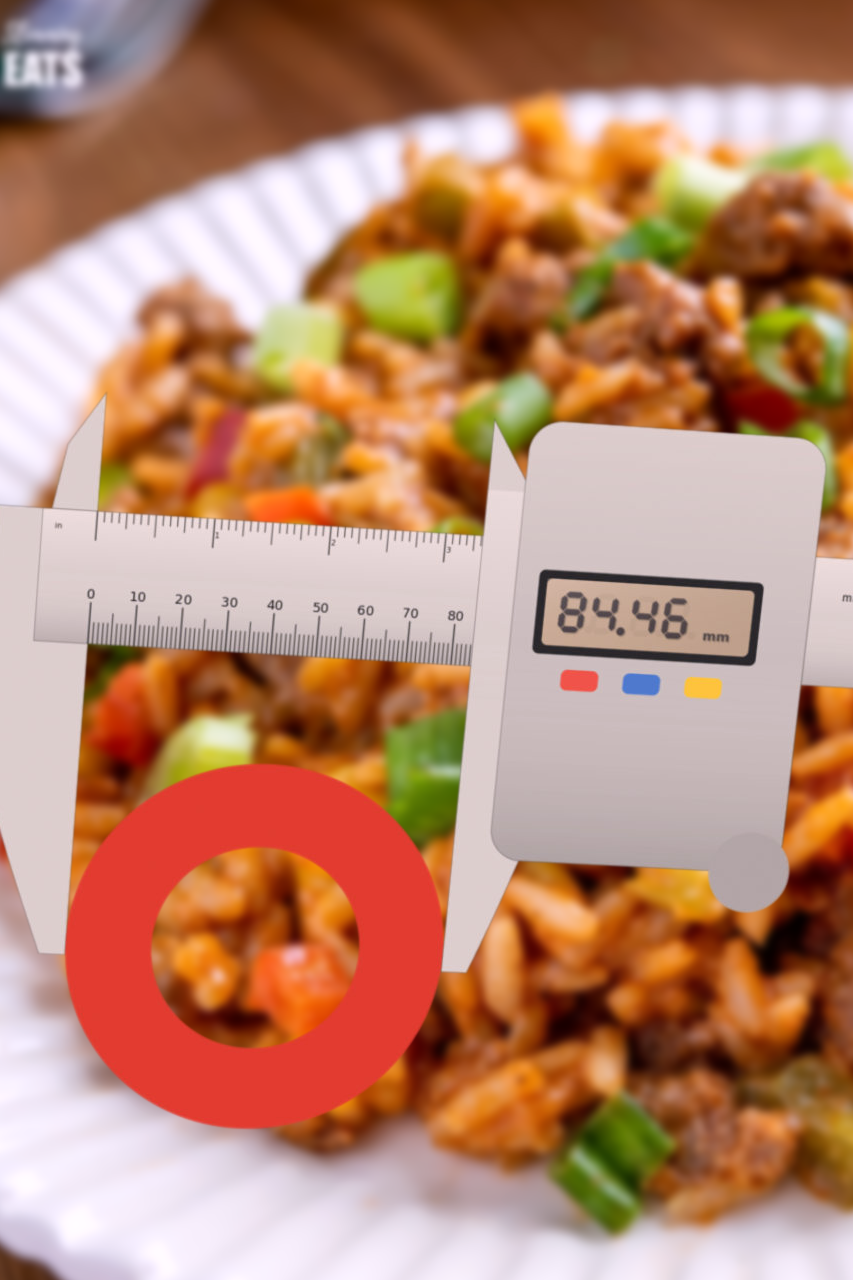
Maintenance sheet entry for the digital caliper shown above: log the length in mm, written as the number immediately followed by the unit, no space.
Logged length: 84.46mm
